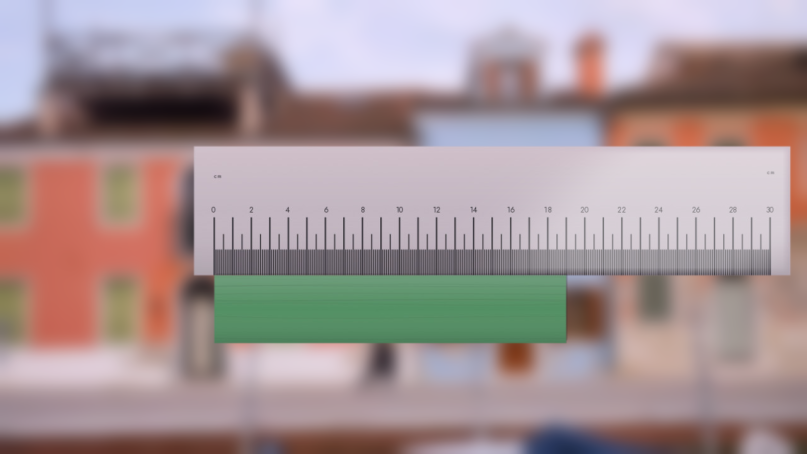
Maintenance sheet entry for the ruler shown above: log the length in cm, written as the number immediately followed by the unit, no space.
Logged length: 19cm
